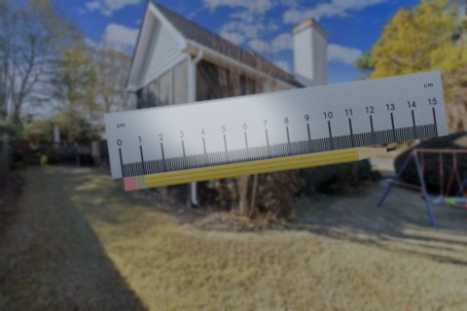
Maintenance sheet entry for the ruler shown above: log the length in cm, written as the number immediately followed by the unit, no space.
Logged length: 13cm
